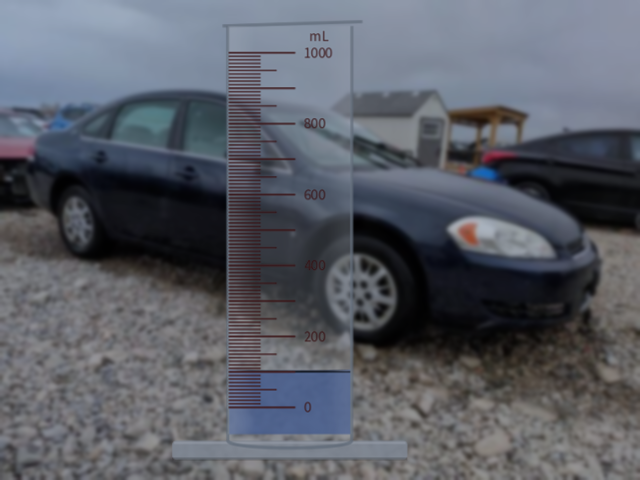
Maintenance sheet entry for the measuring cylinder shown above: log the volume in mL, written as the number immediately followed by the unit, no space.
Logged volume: 100mL
